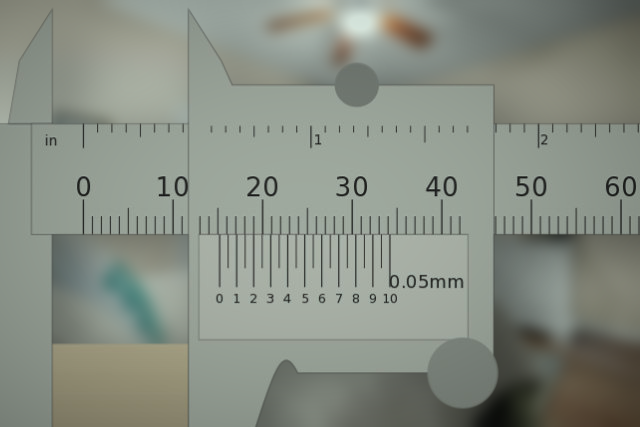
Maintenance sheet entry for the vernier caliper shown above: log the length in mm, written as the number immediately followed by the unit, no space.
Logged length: 15.2mm
